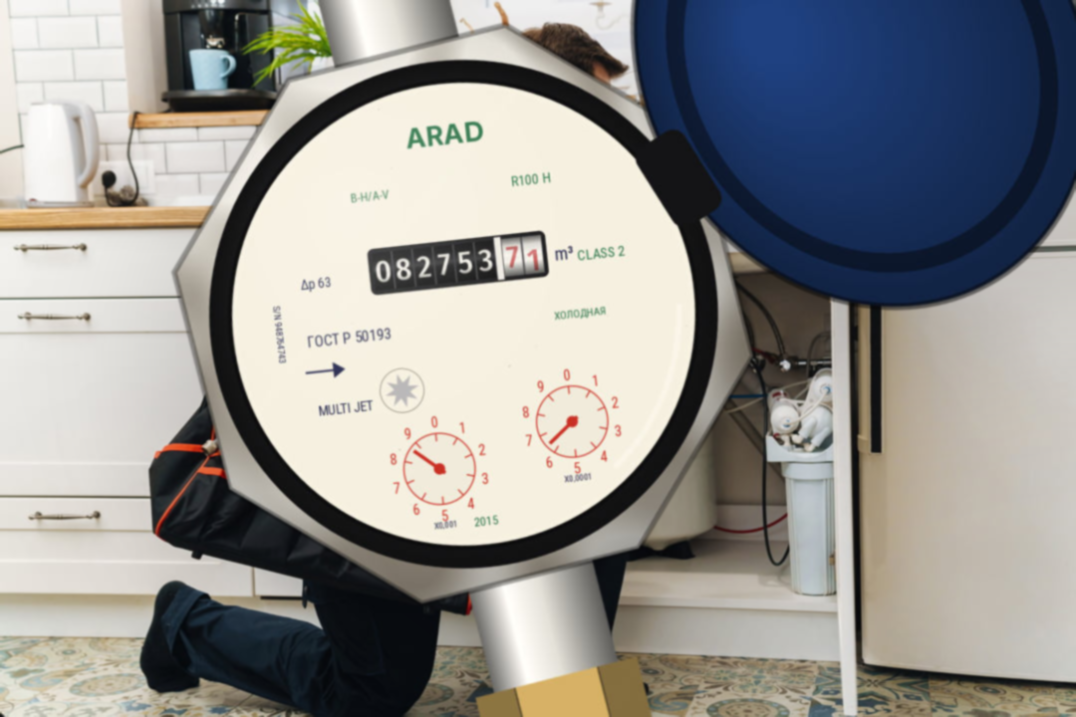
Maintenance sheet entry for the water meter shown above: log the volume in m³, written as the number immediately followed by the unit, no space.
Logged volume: 82753.7086m³
